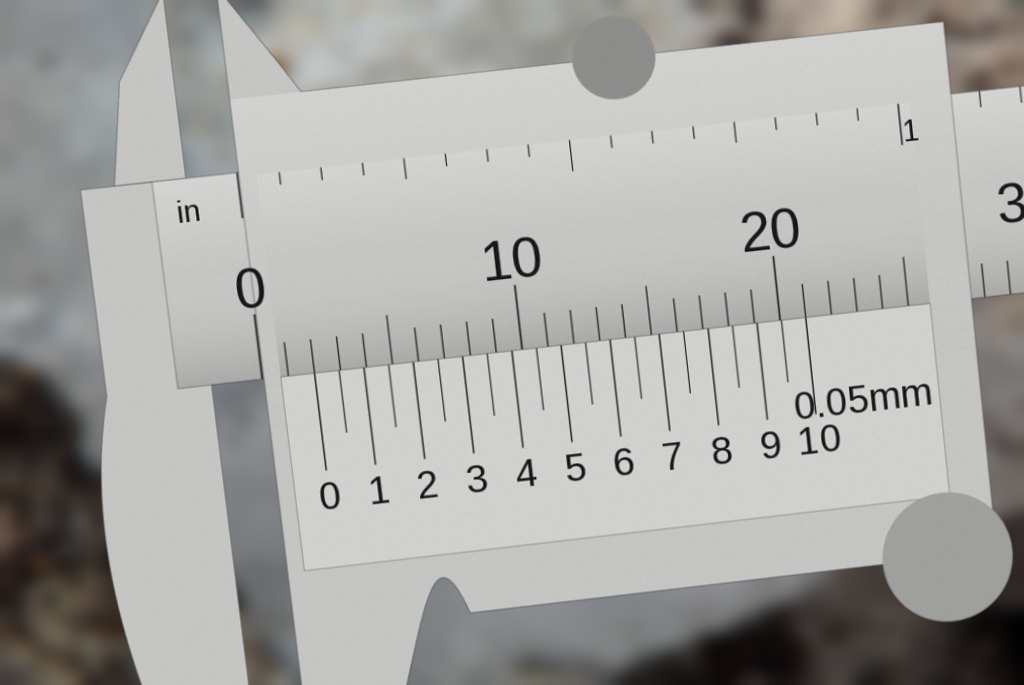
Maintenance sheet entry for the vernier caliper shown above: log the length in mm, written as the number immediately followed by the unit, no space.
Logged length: 2.00mm
